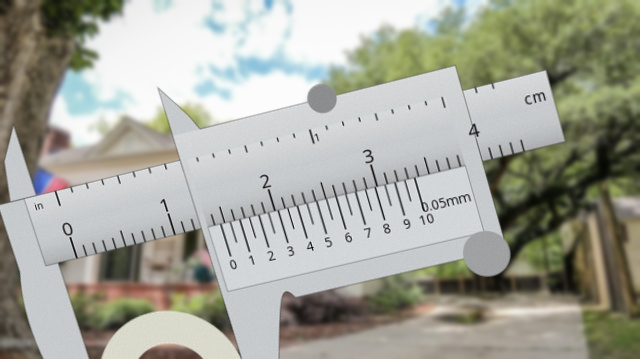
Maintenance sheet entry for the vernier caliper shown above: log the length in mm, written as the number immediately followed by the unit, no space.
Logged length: 14.6mm
